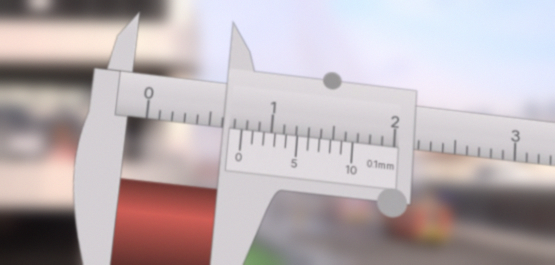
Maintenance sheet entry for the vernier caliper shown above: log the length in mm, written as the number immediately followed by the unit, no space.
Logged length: 7.6mm
